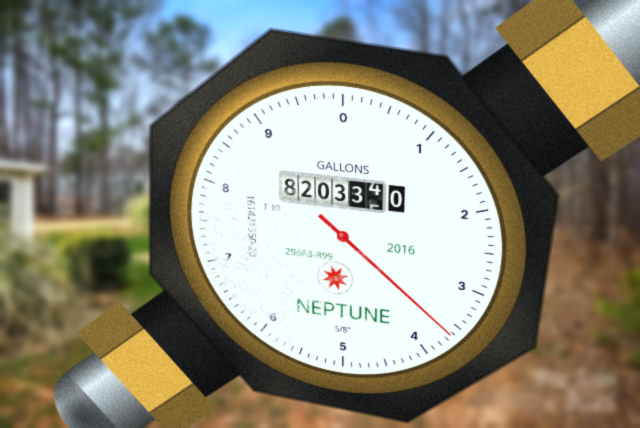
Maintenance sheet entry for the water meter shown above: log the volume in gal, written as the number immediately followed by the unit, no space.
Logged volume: 8203343.6gal
